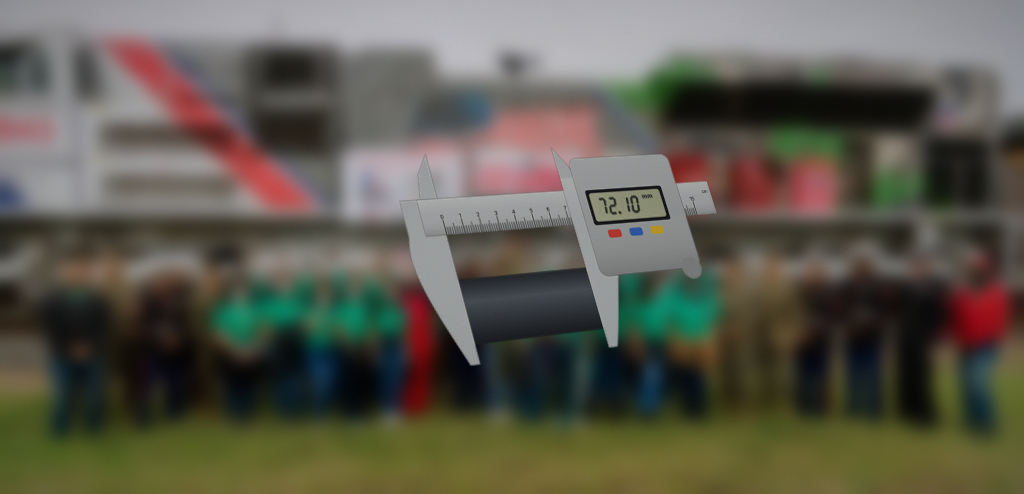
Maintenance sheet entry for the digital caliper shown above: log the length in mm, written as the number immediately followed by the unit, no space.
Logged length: 72.10mm
